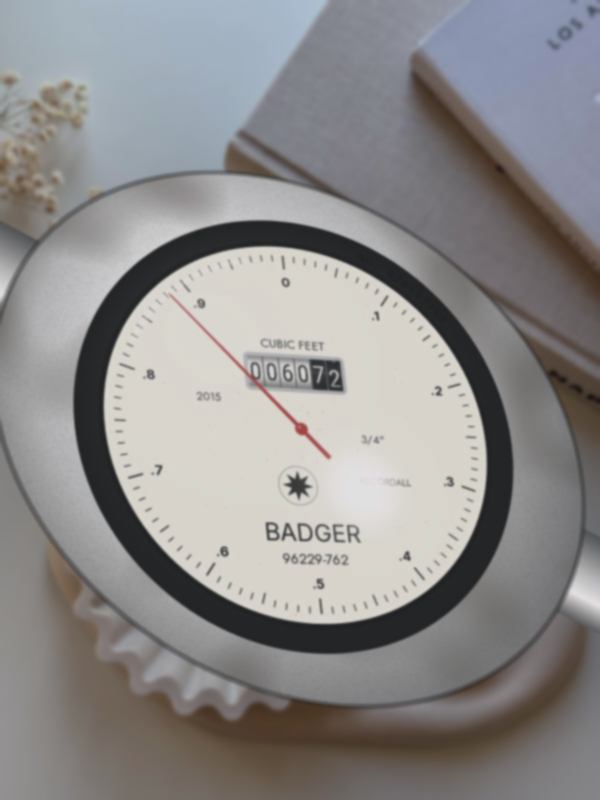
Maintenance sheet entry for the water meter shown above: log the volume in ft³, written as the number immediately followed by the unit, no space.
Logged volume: 6071.88ft³
